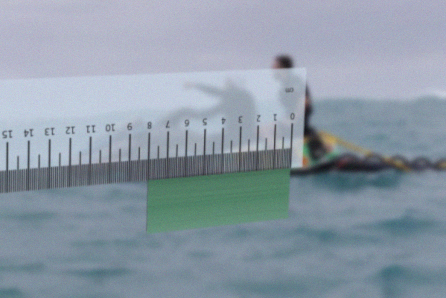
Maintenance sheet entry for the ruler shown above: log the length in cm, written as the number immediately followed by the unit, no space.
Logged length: 8cm
